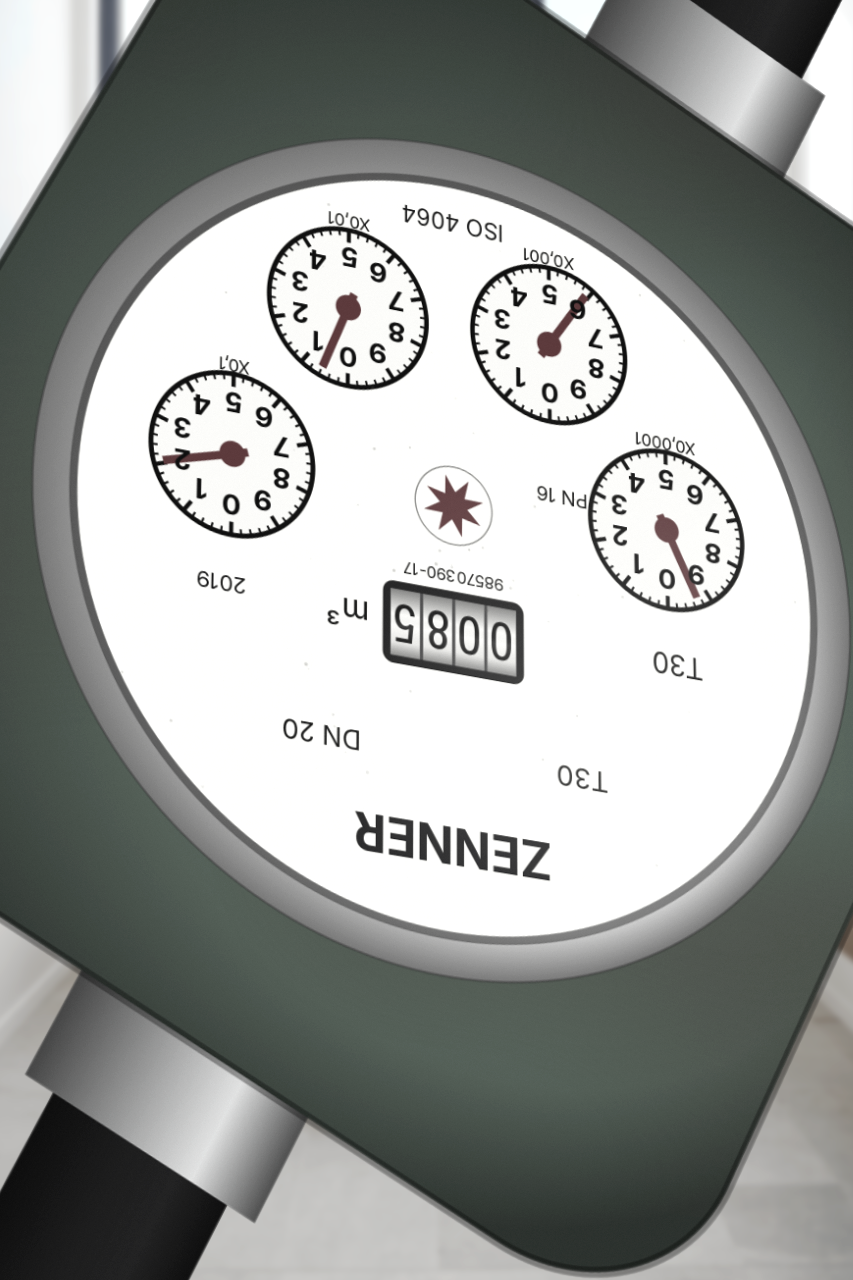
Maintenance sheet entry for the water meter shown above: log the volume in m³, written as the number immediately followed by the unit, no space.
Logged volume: 85.2059m³
